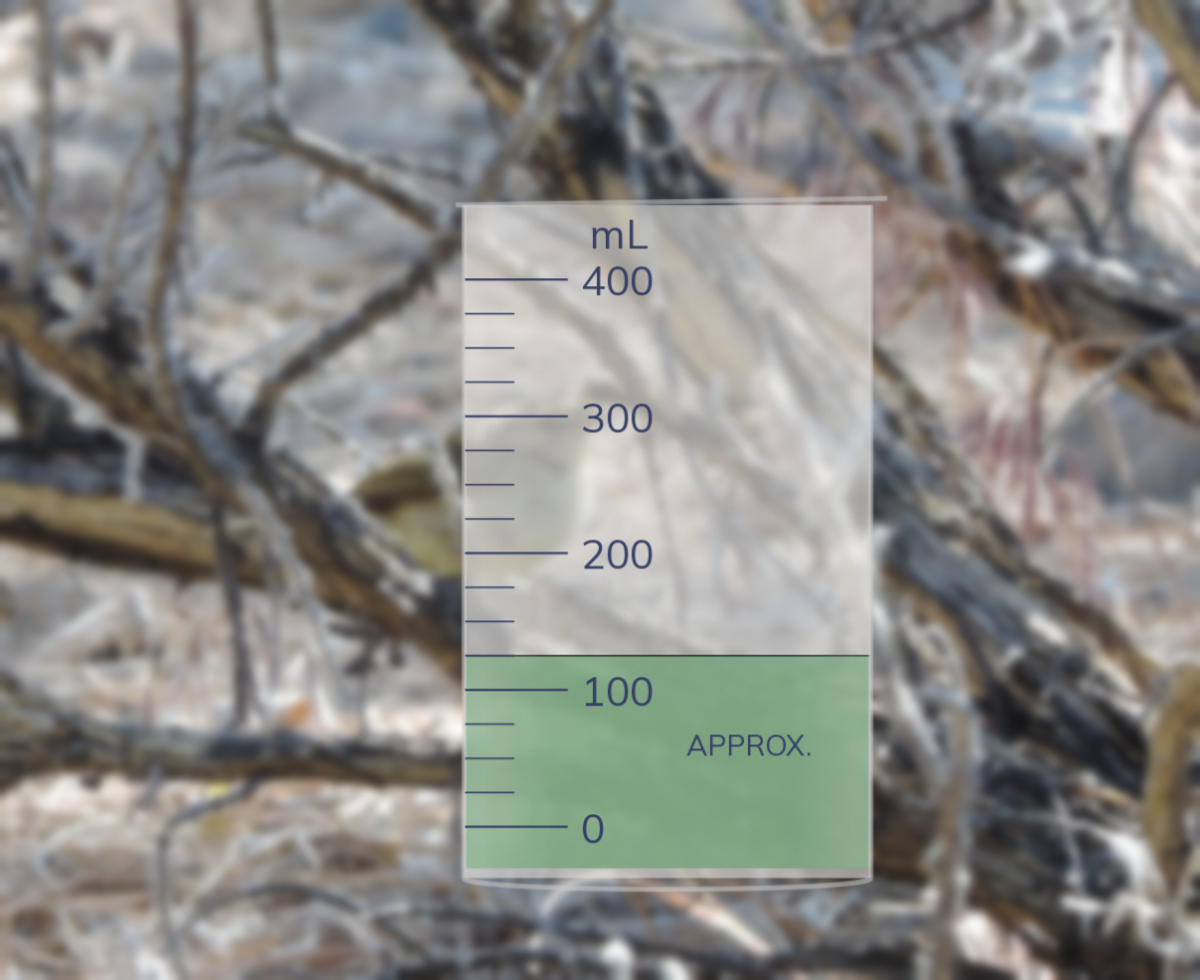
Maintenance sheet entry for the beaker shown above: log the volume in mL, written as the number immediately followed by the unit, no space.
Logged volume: 125mL
